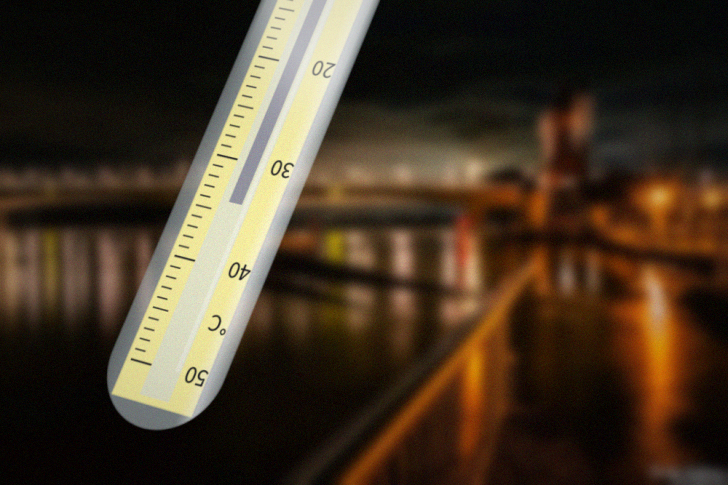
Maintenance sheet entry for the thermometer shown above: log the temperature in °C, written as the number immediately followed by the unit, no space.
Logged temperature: 34°C
